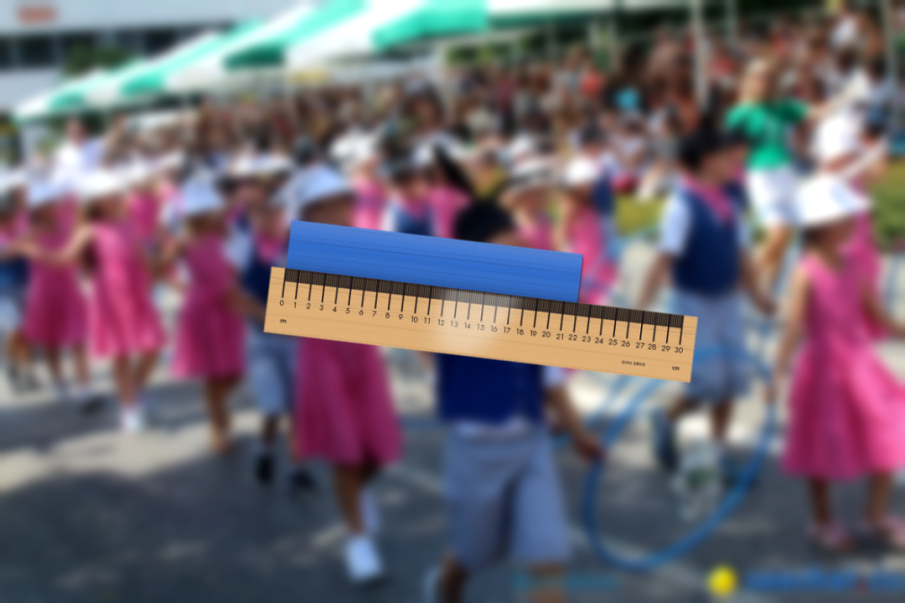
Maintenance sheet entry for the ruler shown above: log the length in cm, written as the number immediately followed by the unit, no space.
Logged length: 22cm
